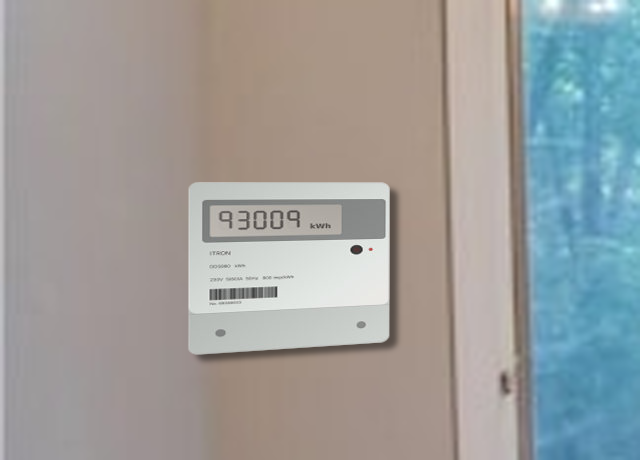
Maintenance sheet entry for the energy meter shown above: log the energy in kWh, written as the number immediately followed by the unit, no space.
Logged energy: 93009kWh
